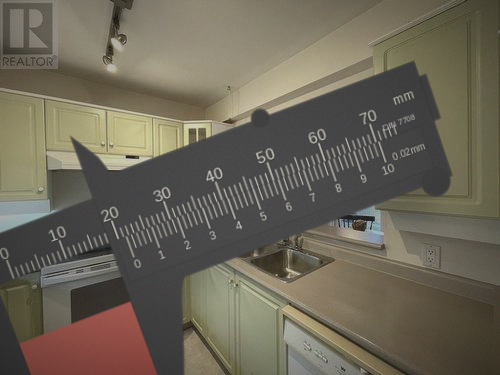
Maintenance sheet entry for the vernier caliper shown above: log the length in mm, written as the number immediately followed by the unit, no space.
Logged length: 21.5mm
